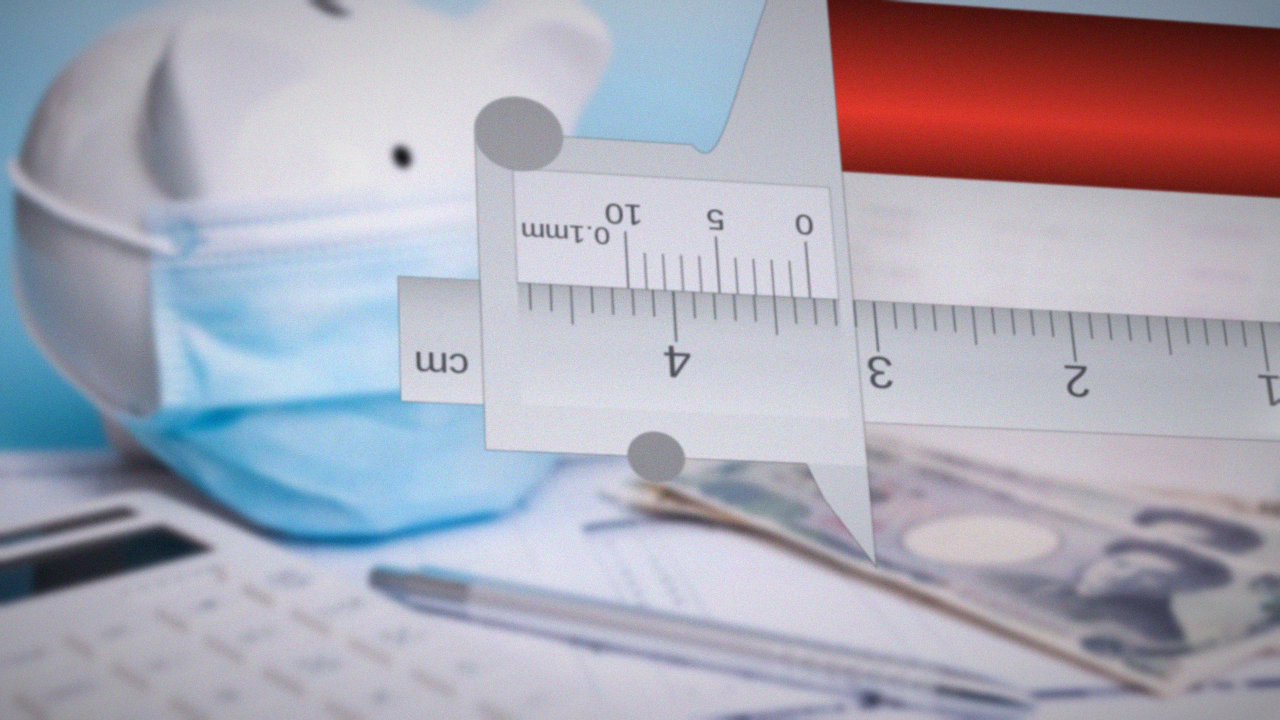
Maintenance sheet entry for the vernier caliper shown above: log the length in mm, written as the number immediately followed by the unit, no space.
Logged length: 33.2mm
